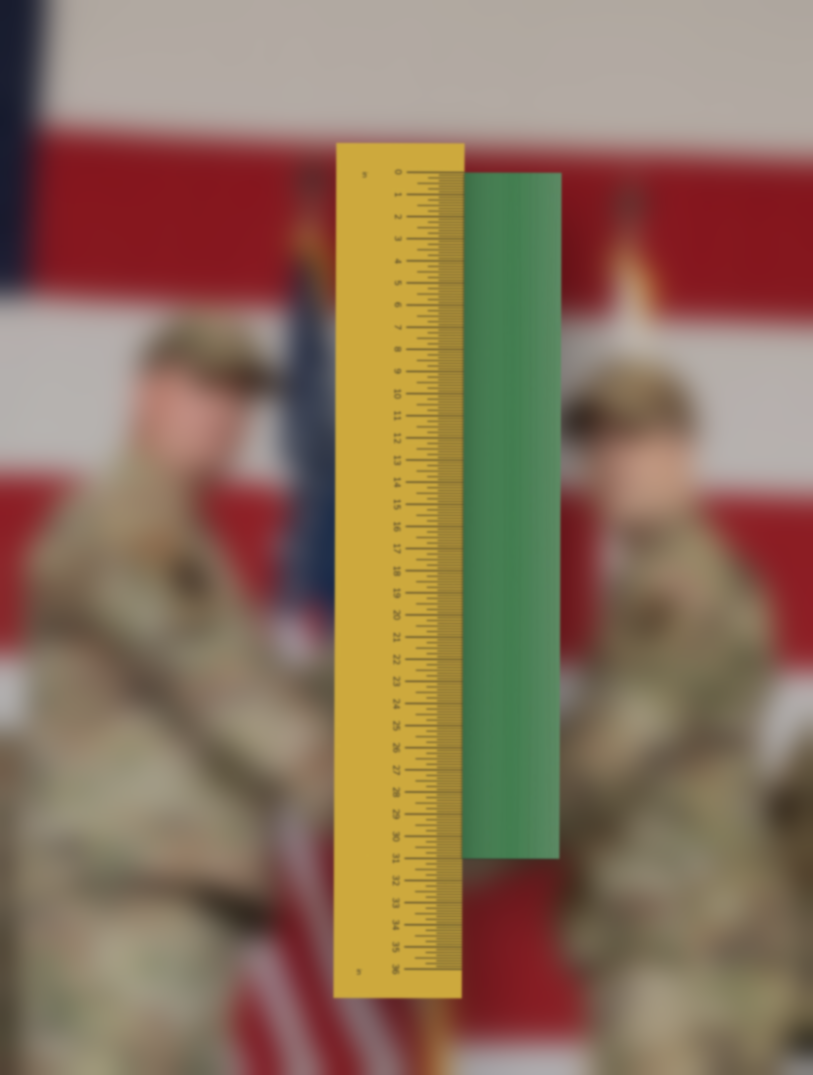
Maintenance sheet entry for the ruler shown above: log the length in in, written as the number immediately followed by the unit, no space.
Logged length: 31in
